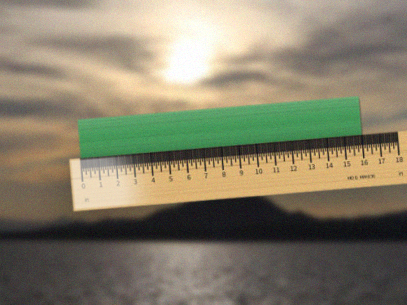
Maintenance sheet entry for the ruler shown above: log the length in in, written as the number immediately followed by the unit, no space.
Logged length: 16in
